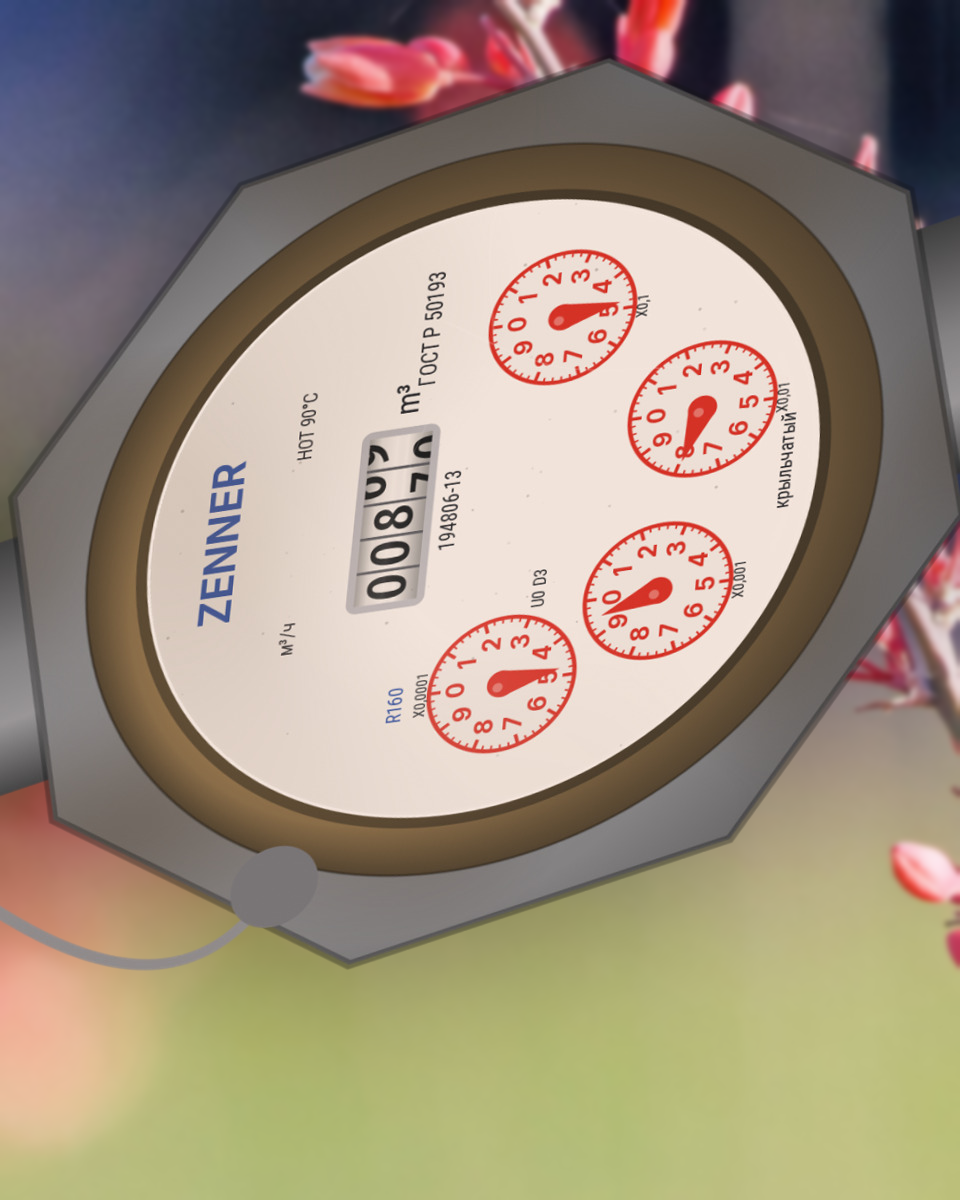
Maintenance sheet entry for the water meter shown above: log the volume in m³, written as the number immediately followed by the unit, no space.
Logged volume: 869.4794m³
